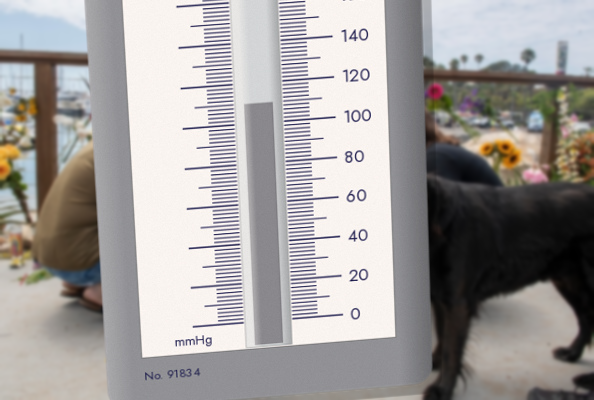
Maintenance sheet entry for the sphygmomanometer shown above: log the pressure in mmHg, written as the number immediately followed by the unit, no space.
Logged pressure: 110mmHg
